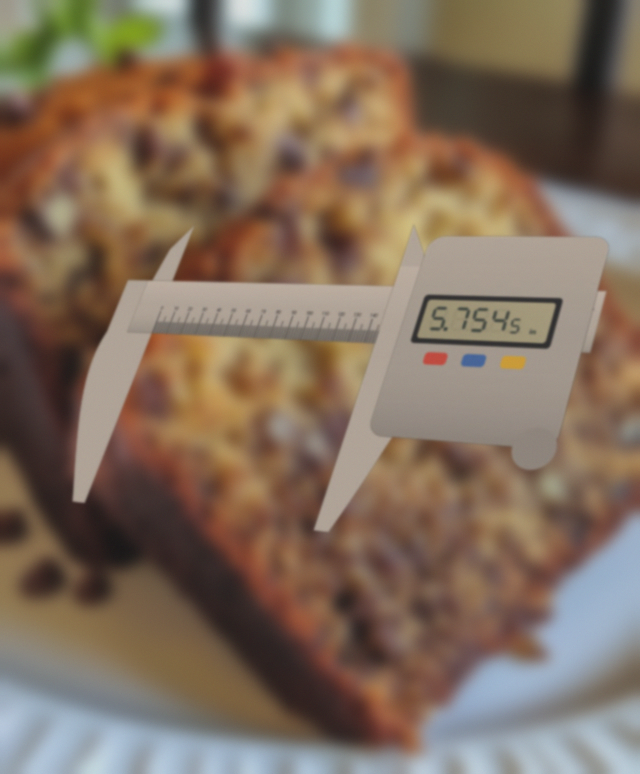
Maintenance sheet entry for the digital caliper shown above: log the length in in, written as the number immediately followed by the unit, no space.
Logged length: 5.7545in
